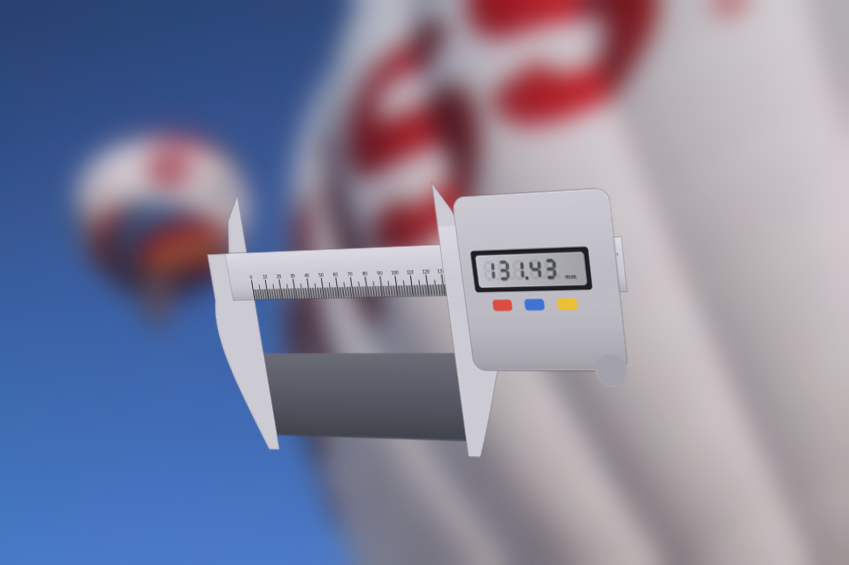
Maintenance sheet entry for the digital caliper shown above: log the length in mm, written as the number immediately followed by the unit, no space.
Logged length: 131.43mm
